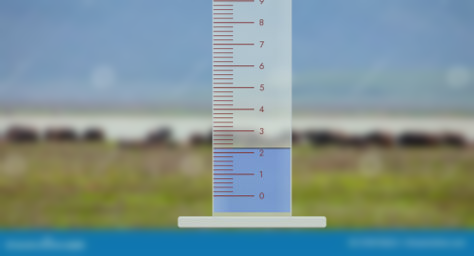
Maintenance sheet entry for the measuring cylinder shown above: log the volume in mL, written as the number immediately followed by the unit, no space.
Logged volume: 2.2mL
